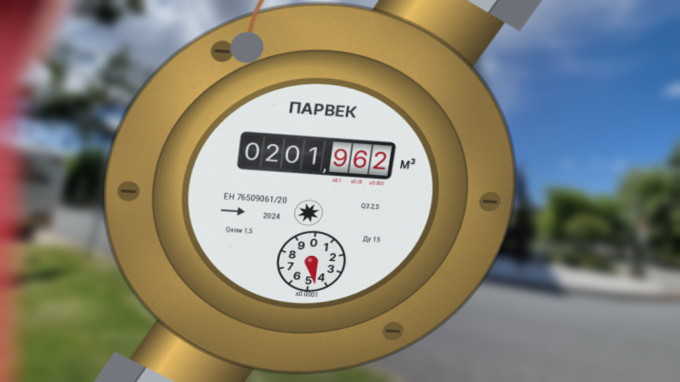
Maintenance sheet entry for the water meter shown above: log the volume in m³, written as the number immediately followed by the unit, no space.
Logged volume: 201.9624m³
